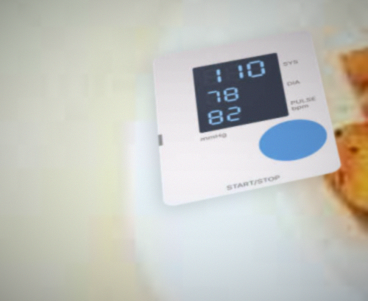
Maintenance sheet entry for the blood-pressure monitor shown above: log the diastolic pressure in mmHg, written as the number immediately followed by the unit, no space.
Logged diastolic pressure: 78mmHg
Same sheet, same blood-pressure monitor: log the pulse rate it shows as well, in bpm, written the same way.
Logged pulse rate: 82bpm
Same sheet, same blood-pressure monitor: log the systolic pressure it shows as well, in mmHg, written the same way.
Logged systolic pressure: 110mmHg
